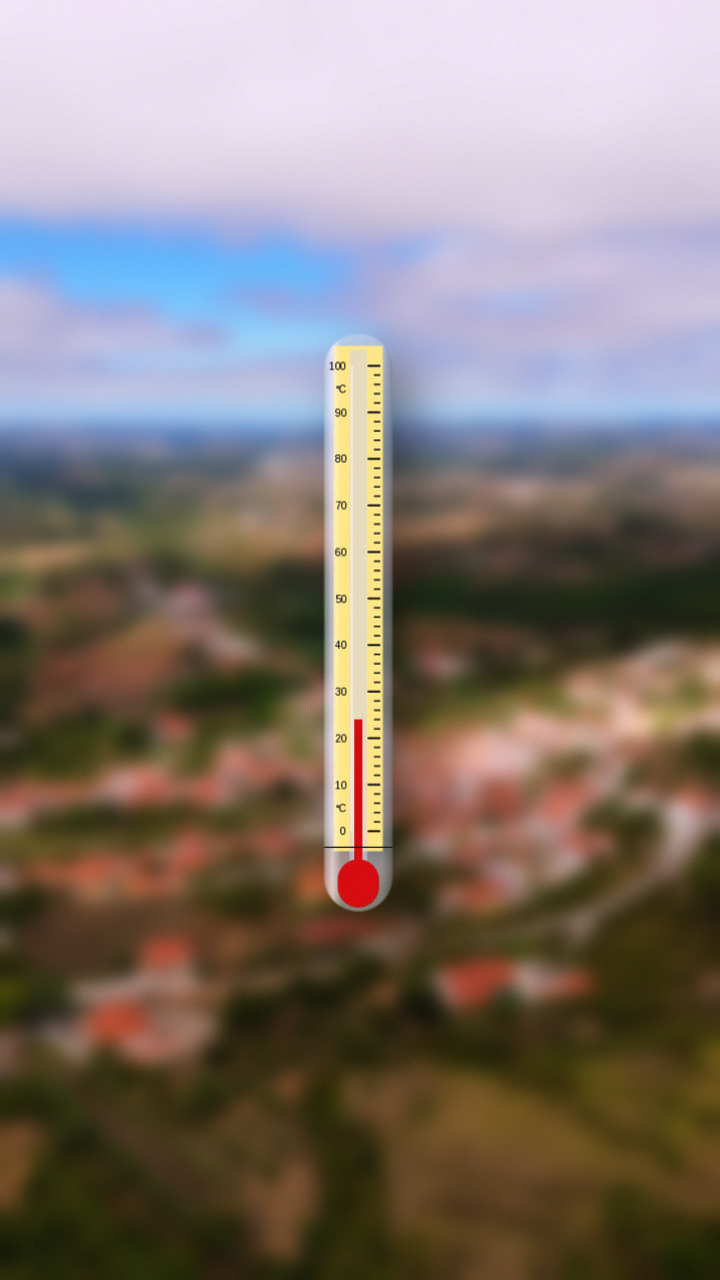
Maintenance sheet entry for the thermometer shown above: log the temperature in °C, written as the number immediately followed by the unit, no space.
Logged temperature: 24°C
